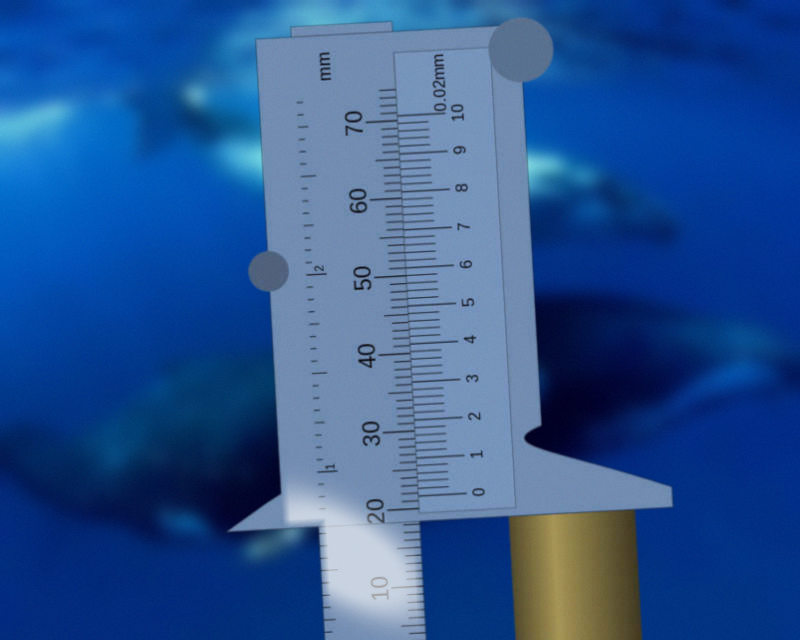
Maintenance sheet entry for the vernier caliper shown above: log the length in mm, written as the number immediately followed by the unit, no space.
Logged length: 21.6mm
